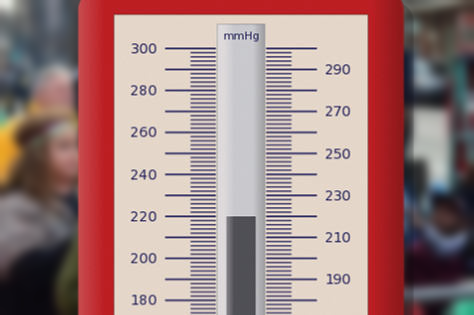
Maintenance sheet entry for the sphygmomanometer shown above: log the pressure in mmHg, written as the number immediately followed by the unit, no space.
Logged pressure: 220mmHg
